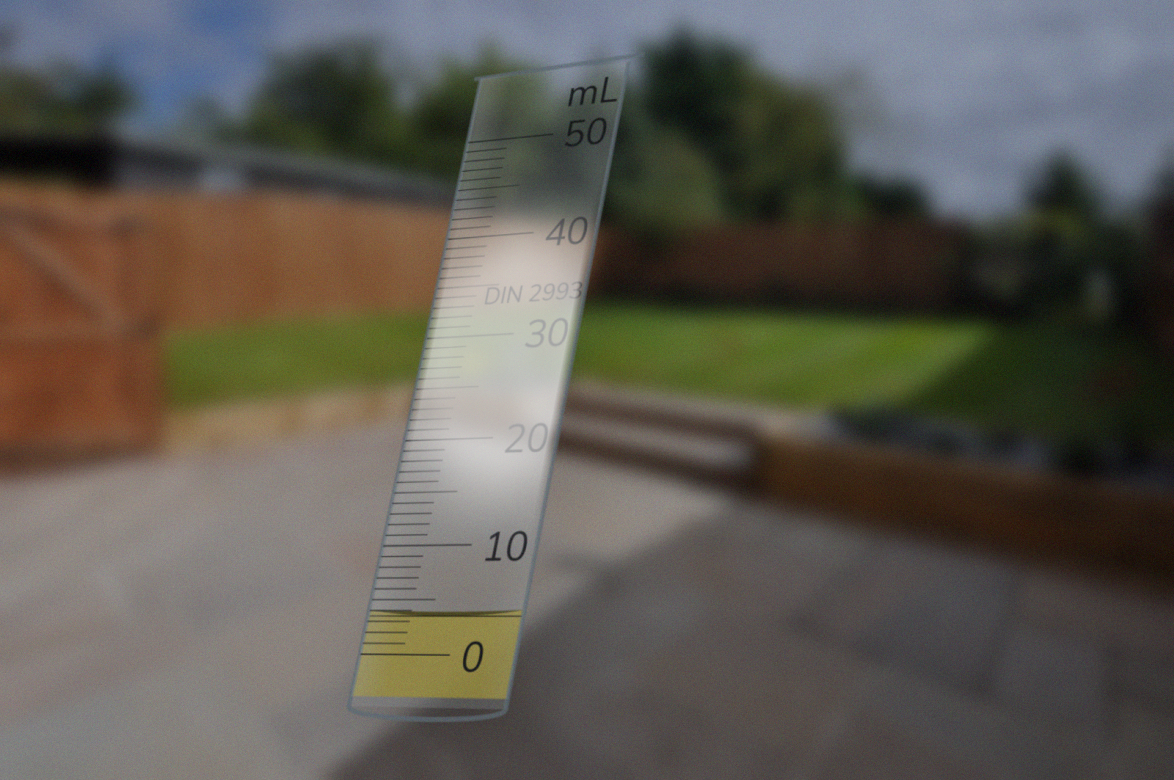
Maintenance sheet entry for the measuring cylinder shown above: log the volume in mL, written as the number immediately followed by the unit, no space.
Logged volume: 3.5mL
